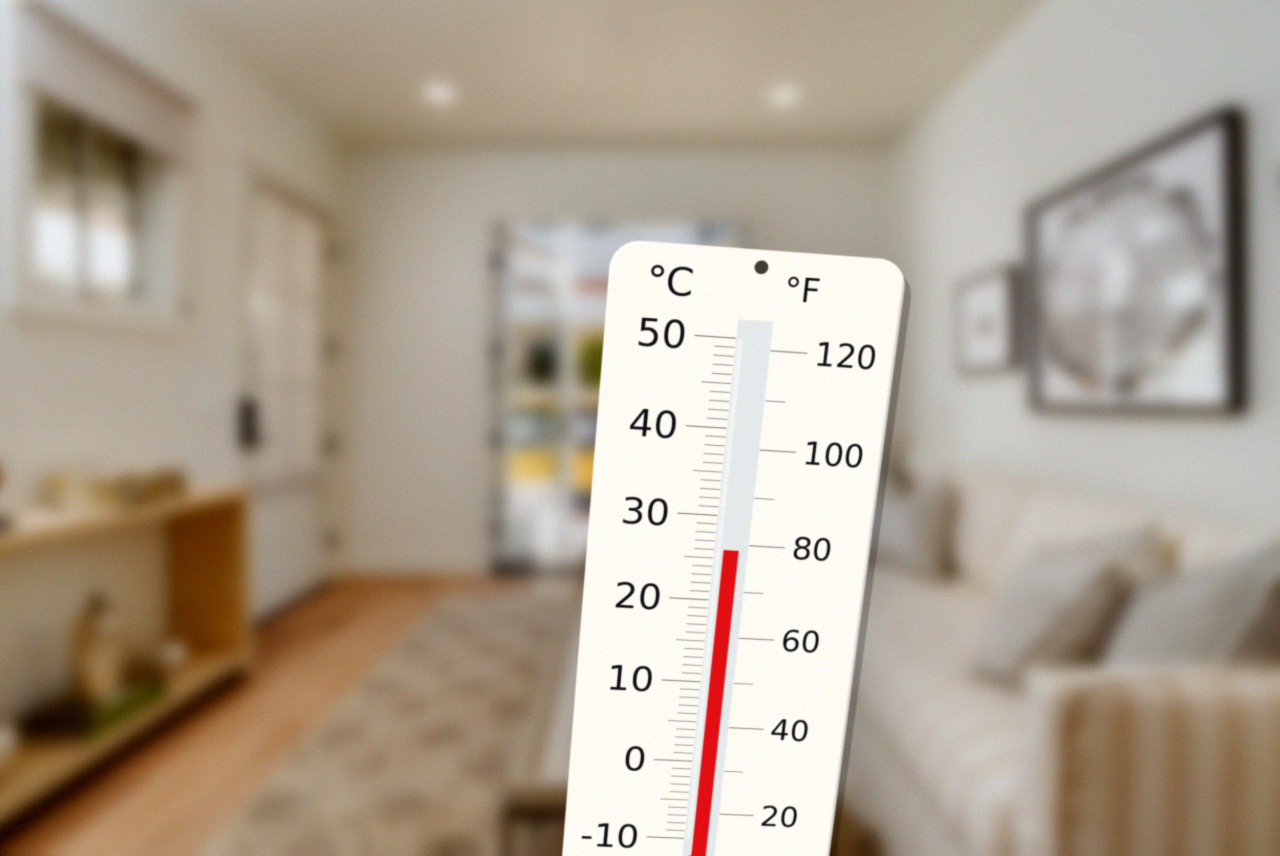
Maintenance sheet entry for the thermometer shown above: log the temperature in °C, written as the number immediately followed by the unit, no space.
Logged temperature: 26°C
